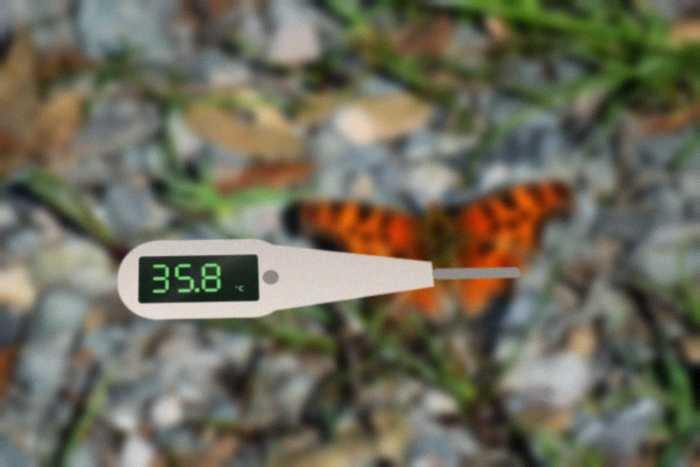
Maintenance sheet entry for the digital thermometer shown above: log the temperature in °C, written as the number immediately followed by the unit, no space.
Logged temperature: 35.8°C
